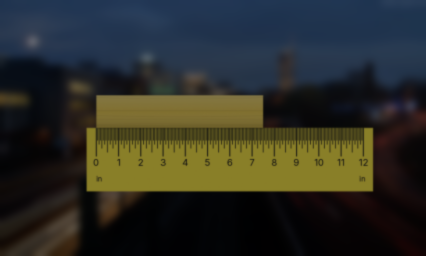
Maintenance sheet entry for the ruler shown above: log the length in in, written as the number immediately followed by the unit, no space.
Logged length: 7.5in
